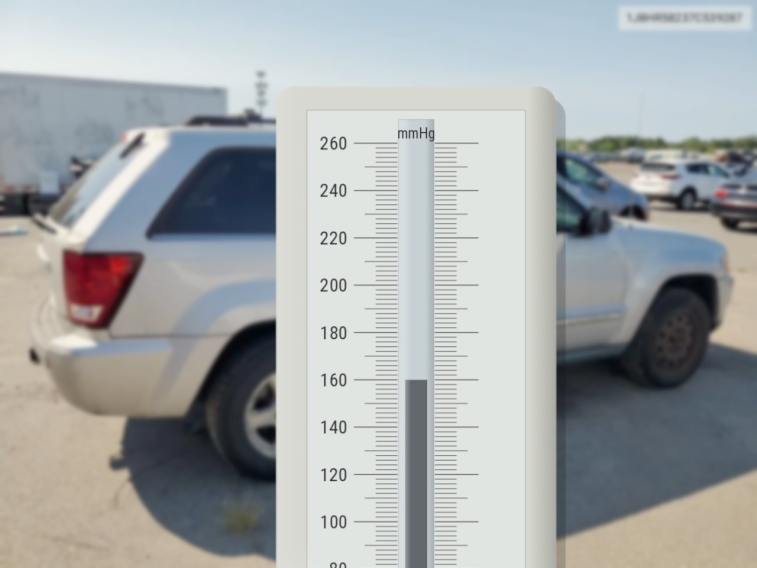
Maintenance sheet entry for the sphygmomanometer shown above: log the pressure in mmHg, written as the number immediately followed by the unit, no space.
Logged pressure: 160mmHg
